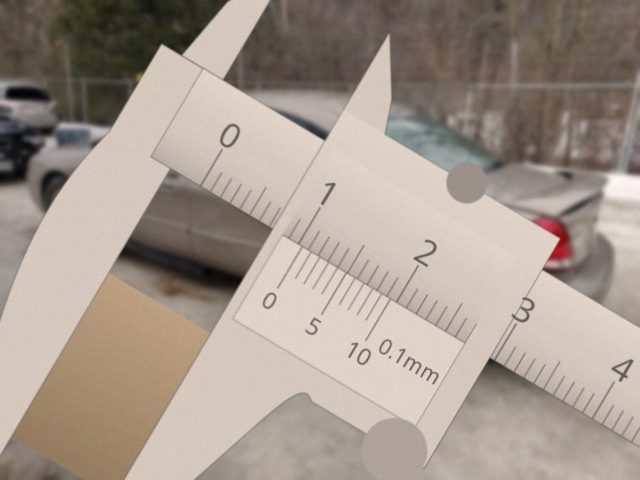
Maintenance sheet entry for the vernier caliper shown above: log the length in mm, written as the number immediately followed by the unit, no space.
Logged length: 10.4mm
